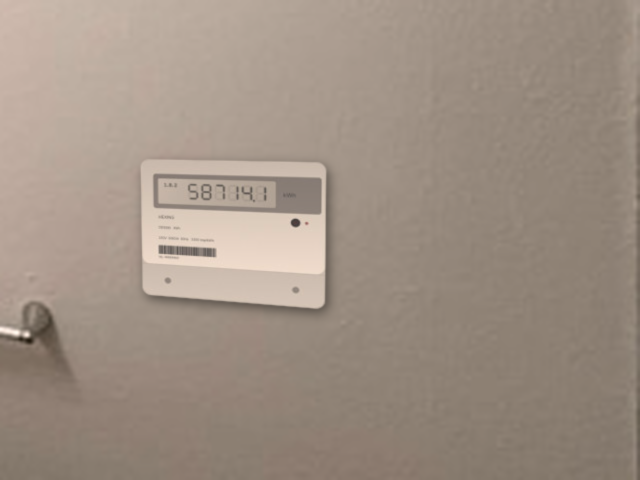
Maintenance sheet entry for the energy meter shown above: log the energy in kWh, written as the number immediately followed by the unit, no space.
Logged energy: 58714.1kWh
